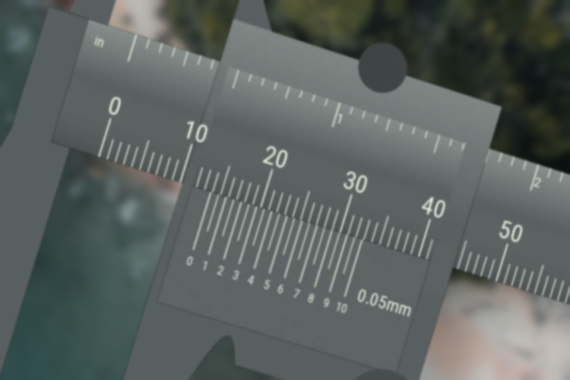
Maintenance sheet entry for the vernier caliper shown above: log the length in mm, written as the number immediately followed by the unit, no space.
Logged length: 13.8mm
